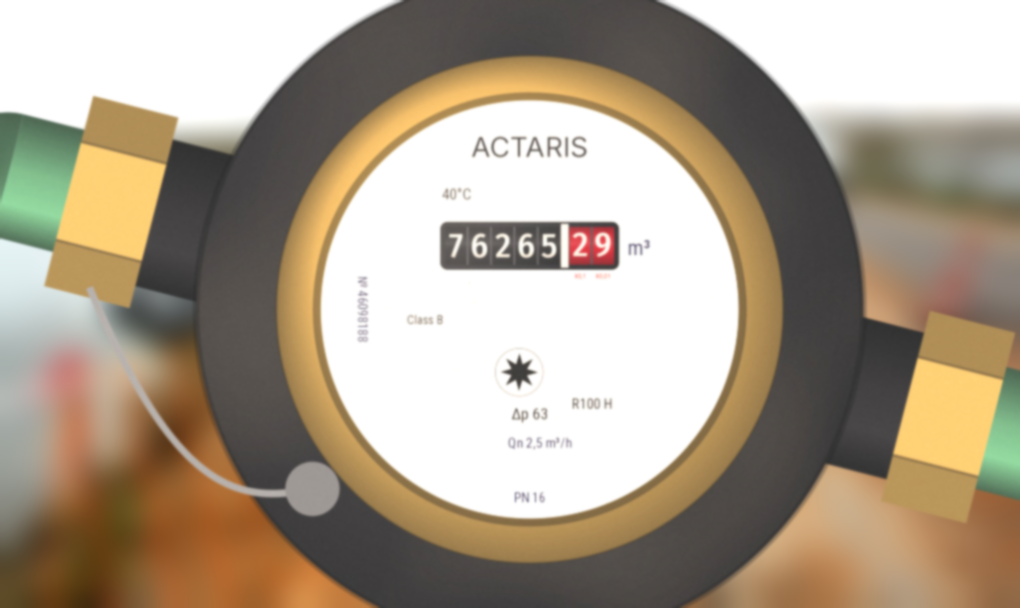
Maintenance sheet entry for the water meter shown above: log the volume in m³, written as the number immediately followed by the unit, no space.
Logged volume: 76265.29m³
